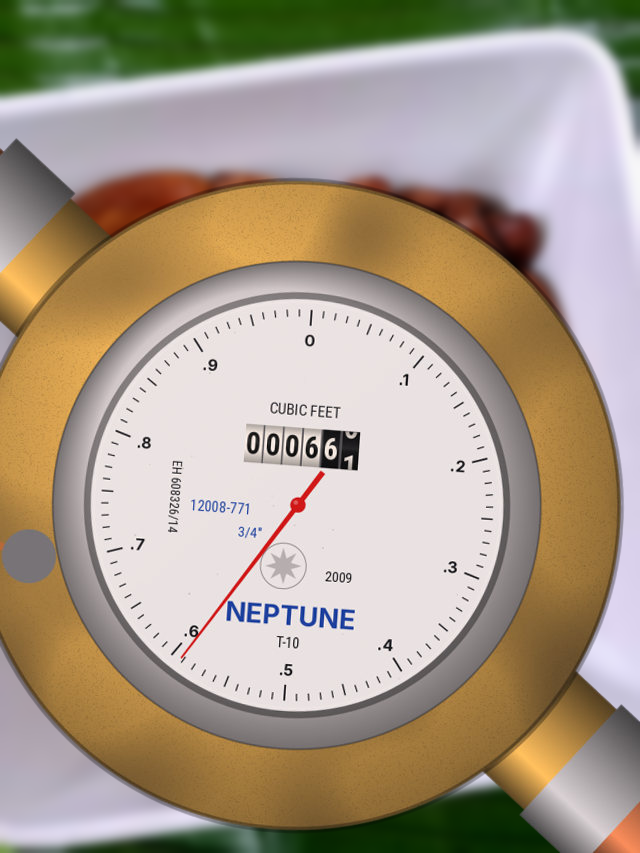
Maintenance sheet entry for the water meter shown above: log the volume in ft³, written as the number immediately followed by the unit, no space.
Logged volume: 660.59ft³
